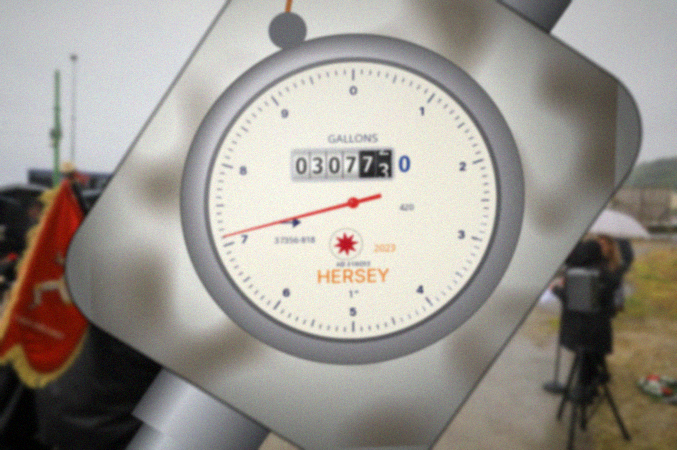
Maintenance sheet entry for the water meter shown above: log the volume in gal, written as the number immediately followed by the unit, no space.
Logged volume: 307727.1gal
